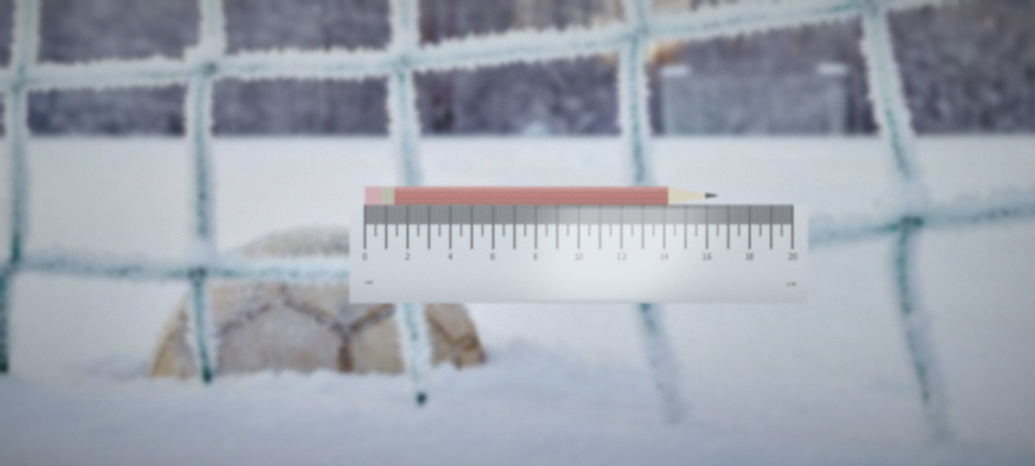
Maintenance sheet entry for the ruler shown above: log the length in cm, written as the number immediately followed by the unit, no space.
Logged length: 16.5cm
